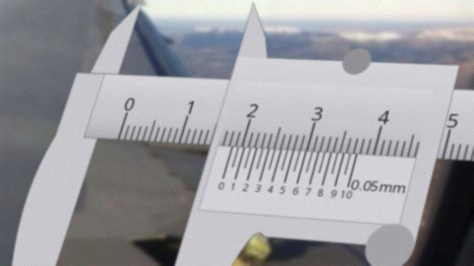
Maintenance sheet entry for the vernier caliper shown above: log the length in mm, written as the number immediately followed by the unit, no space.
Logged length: 18.5mm
